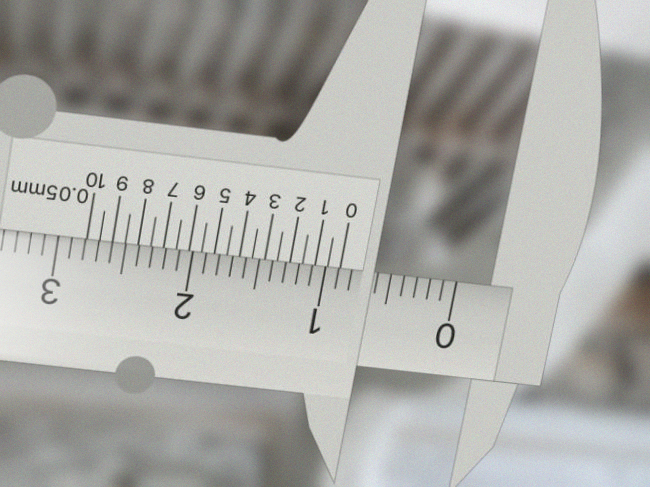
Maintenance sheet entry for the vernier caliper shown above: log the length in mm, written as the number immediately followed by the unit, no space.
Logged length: 8.9mm
